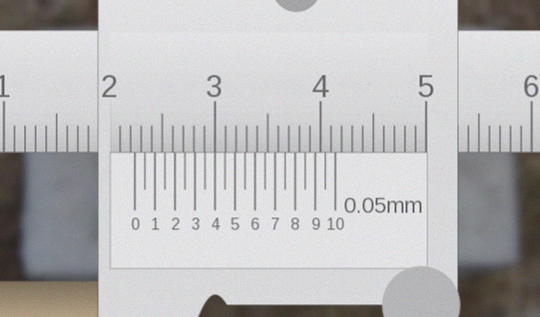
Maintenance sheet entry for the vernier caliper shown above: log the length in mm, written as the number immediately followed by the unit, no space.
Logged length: 22.4mm
